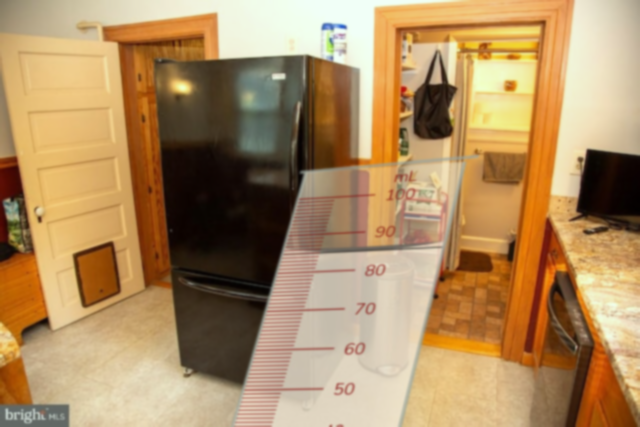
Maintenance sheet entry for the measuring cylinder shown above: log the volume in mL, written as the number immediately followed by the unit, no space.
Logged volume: 85mL
